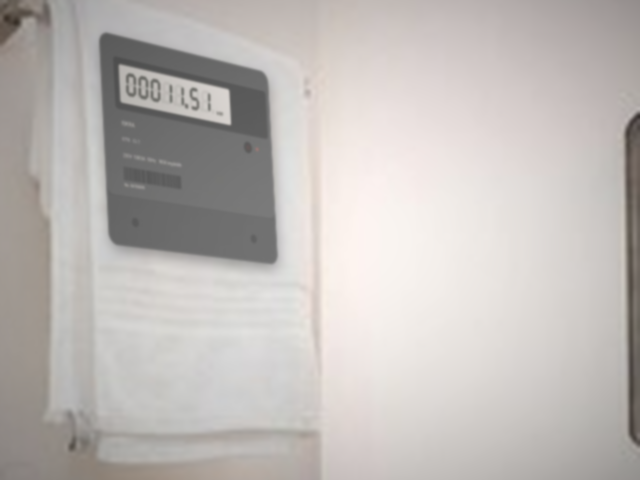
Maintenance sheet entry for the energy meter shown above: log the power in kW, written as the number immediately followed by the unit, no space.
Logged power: 11.51kW
